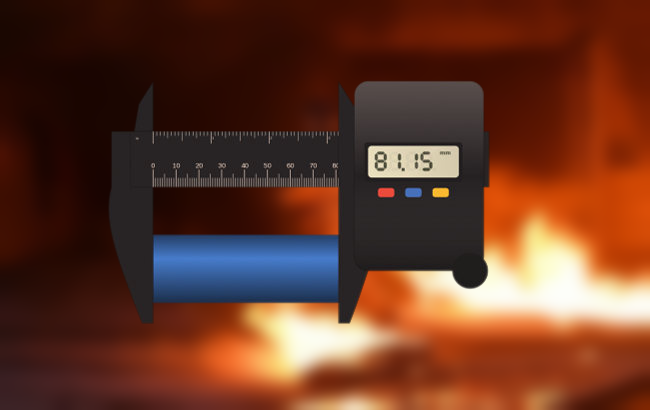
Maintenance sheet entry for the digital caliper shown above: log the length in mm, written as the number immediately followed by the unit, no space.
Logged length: 81.15mm
